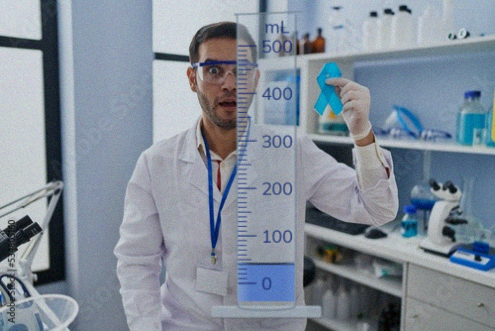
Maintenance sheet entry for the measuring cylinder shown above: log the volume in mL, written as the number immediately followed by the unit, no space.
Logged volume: 40mL
